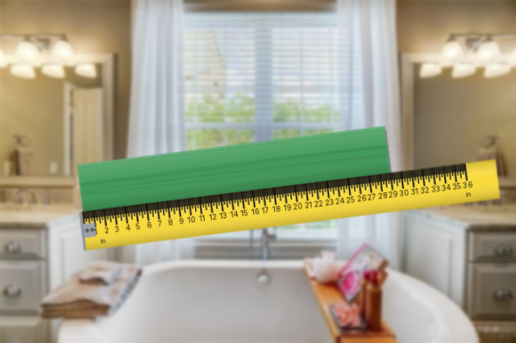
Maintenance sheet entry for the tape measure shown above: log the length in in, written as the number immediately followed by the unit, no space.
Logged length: 29in
